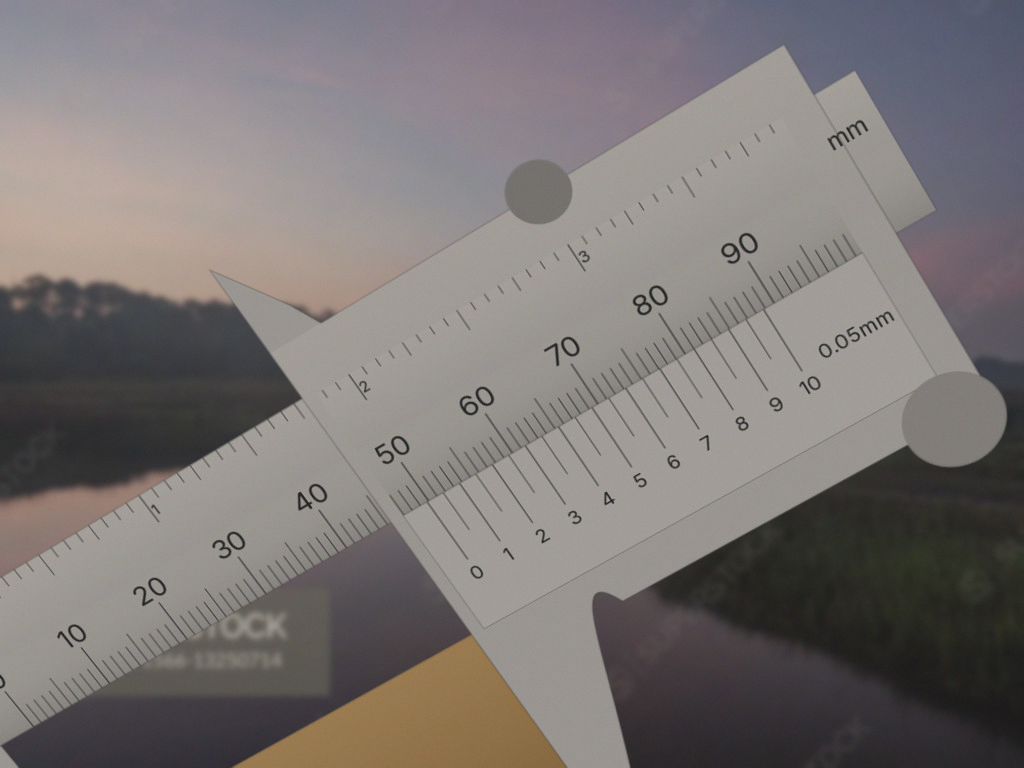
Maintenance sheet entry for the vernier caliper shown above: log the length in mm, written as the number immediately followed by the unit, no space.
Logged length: 49.8mm
